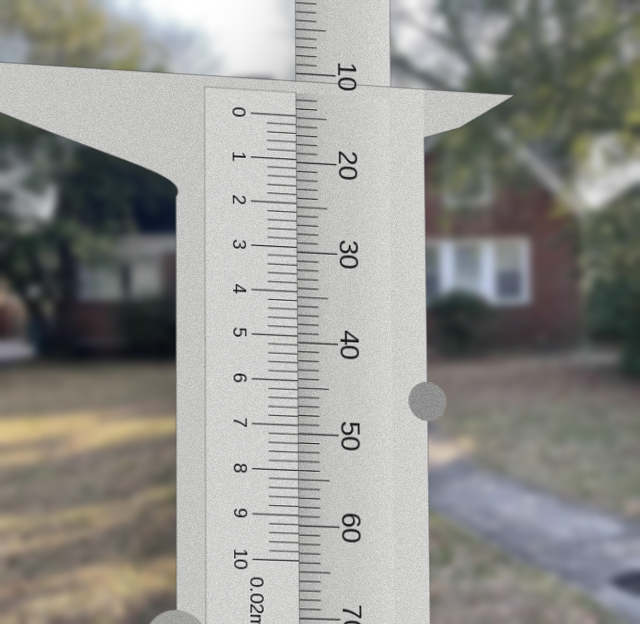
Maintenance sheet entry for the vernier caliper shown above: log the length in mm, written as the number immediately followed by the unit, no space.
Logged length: 14.8mm
